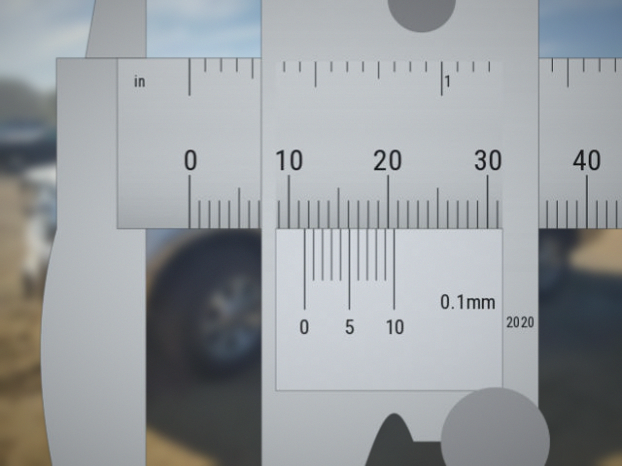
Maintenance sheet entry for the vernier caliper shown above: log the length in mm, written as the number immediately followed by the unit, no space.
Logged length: 11.6mm
